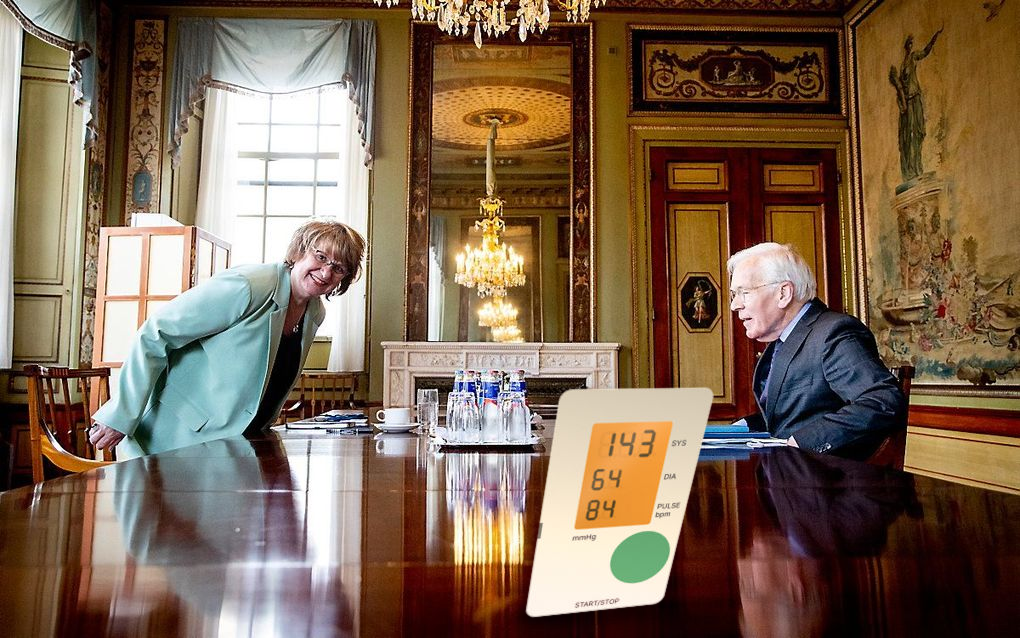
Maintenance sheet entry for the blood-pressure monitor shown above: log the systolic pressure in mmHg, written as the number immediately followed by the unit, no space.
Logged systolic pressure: 143mmHg
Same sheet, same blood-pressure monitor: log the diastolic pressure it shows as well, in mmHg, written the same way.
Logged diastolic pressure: 64mmHg
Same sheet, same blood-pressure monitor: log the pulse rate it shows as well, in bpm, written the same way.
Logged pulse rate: 84bpm
